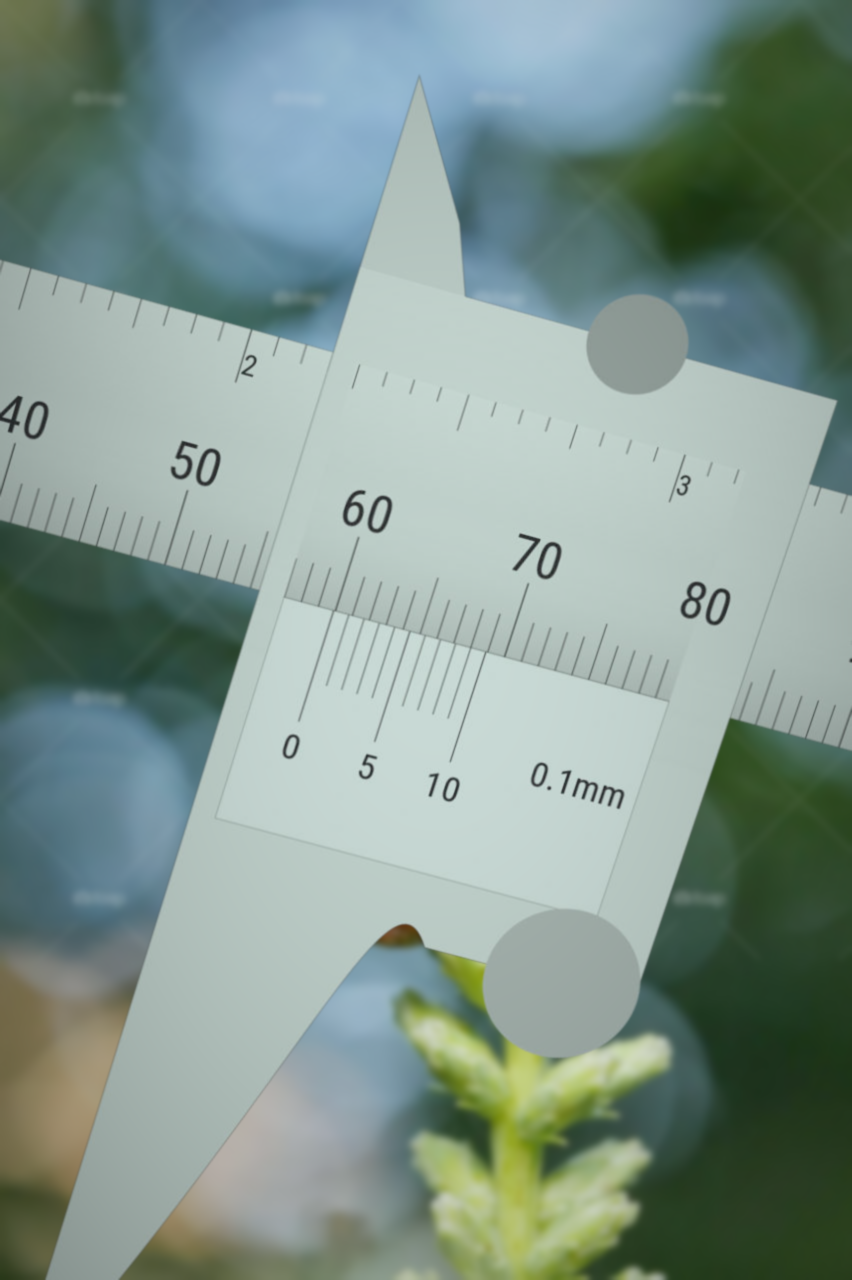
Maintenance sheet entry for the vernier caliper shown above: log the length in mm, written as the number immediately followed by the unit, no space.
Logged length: 59.9mm
